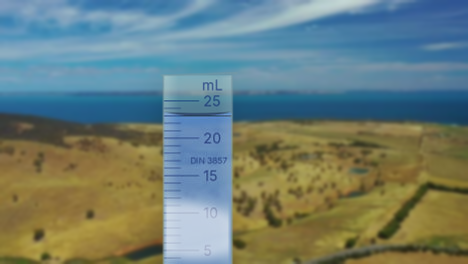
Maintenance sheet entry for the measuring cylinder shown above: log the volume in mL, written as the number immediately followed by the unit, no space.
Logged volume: 23mL
